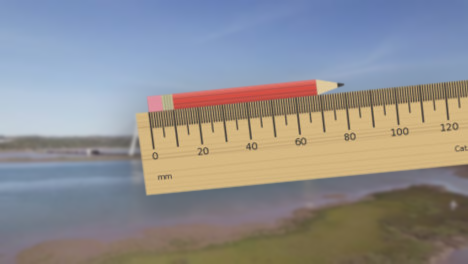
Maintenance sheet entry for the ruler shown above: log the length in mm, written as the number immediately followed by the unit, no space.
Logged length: 80mm
